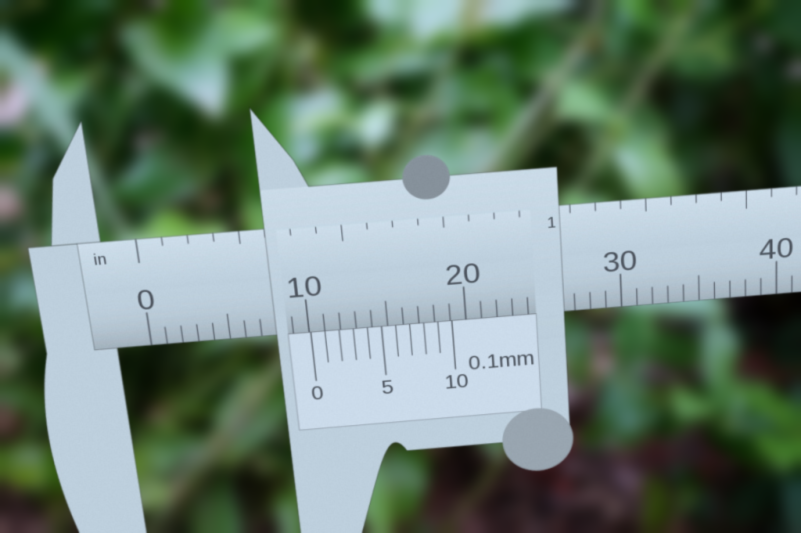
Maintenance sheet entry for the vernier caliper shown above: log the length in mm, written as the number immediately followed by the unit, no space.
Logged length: 10.1mm
